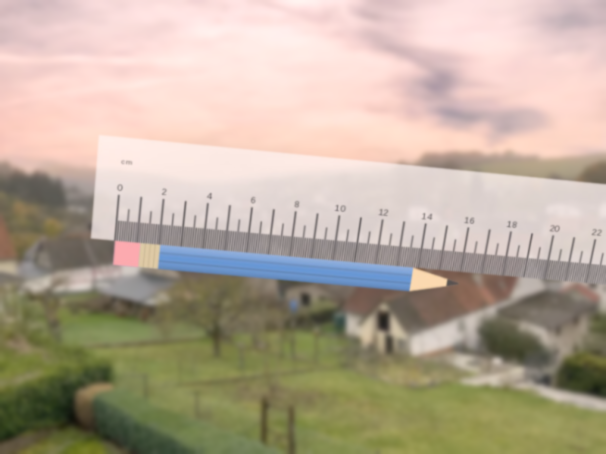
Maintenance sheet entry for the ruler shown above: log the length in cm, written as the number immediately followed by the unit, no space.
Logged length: 16cm
